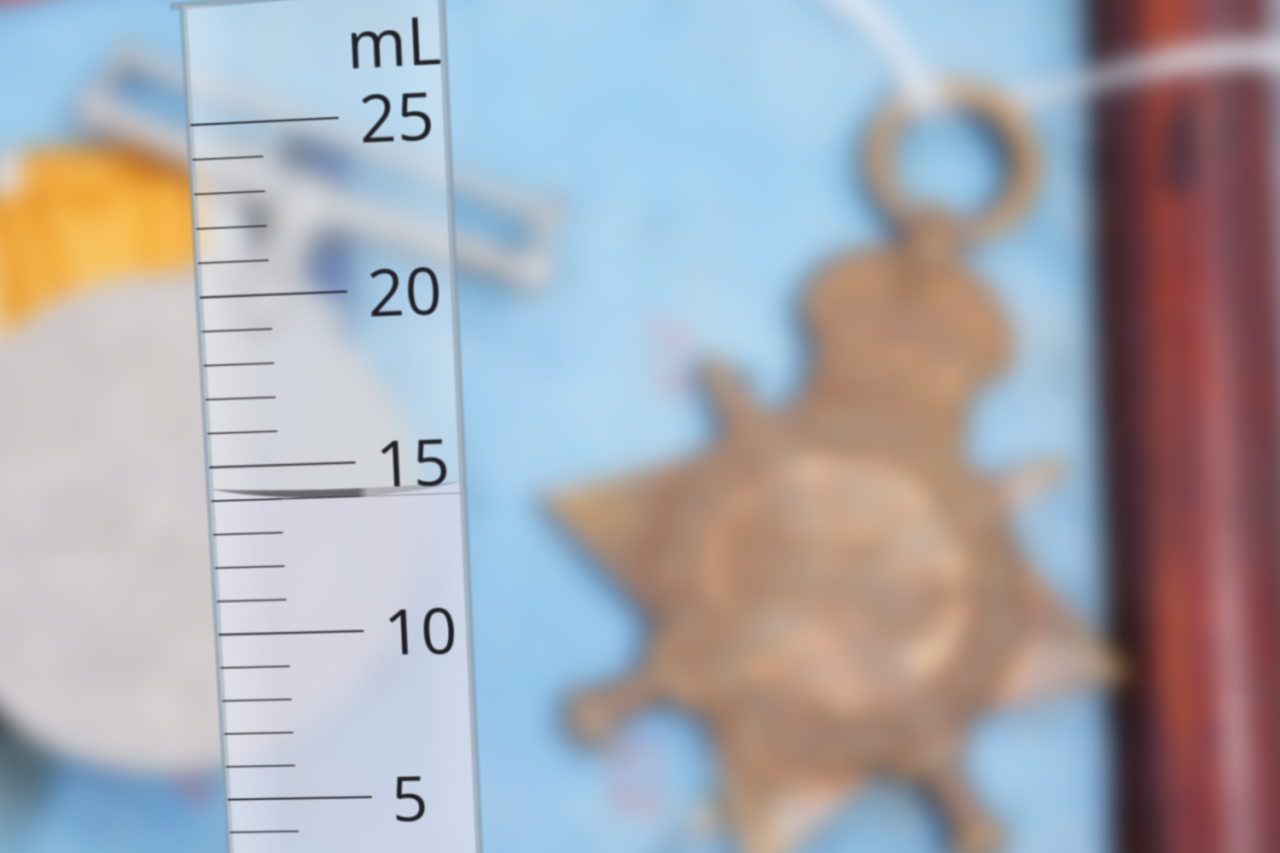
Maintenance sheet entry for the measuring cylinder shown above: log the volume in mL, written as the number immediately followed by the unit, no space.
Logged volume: 14mL
